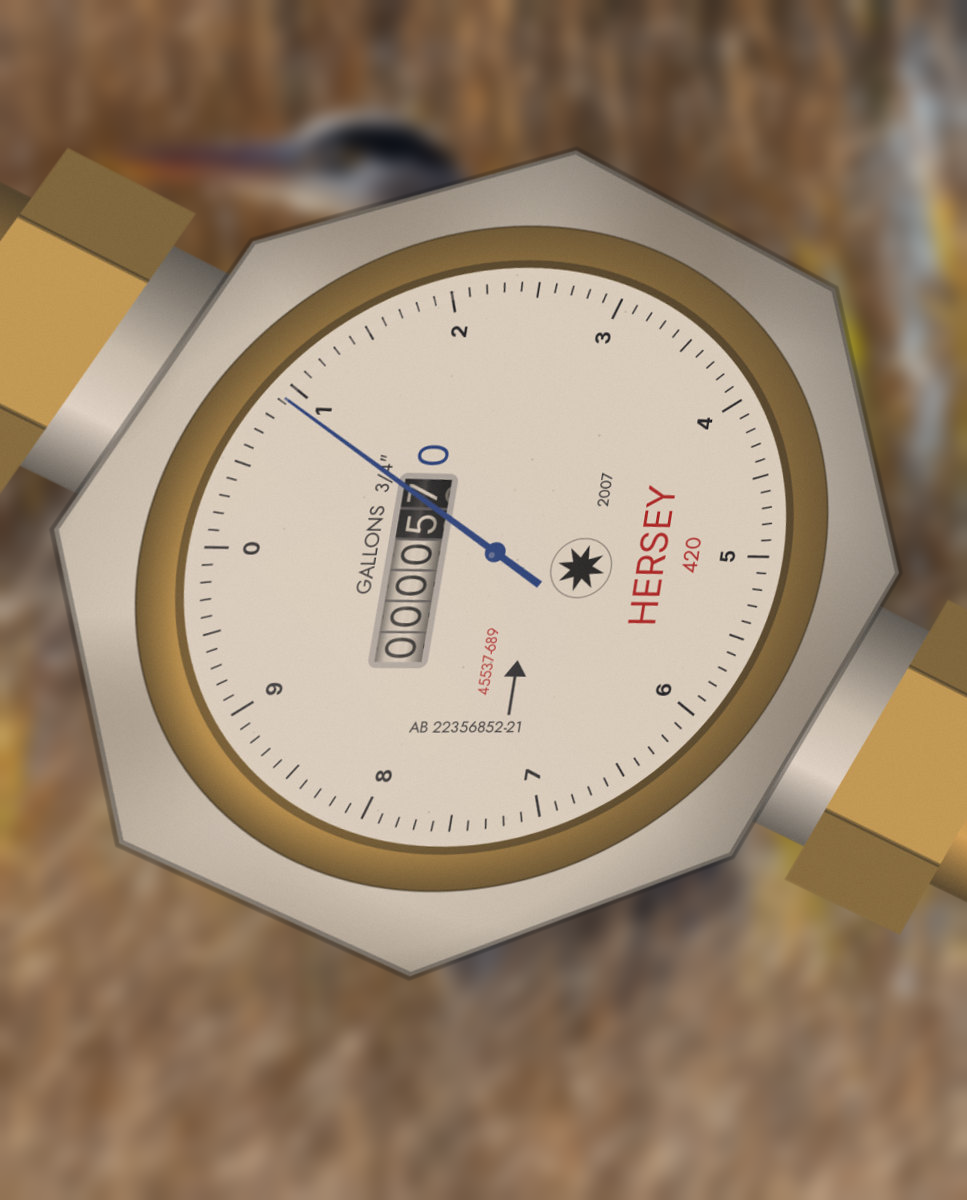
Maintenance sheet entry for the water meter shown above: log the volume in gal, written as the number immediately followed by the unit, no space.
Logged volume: 570.9gal
